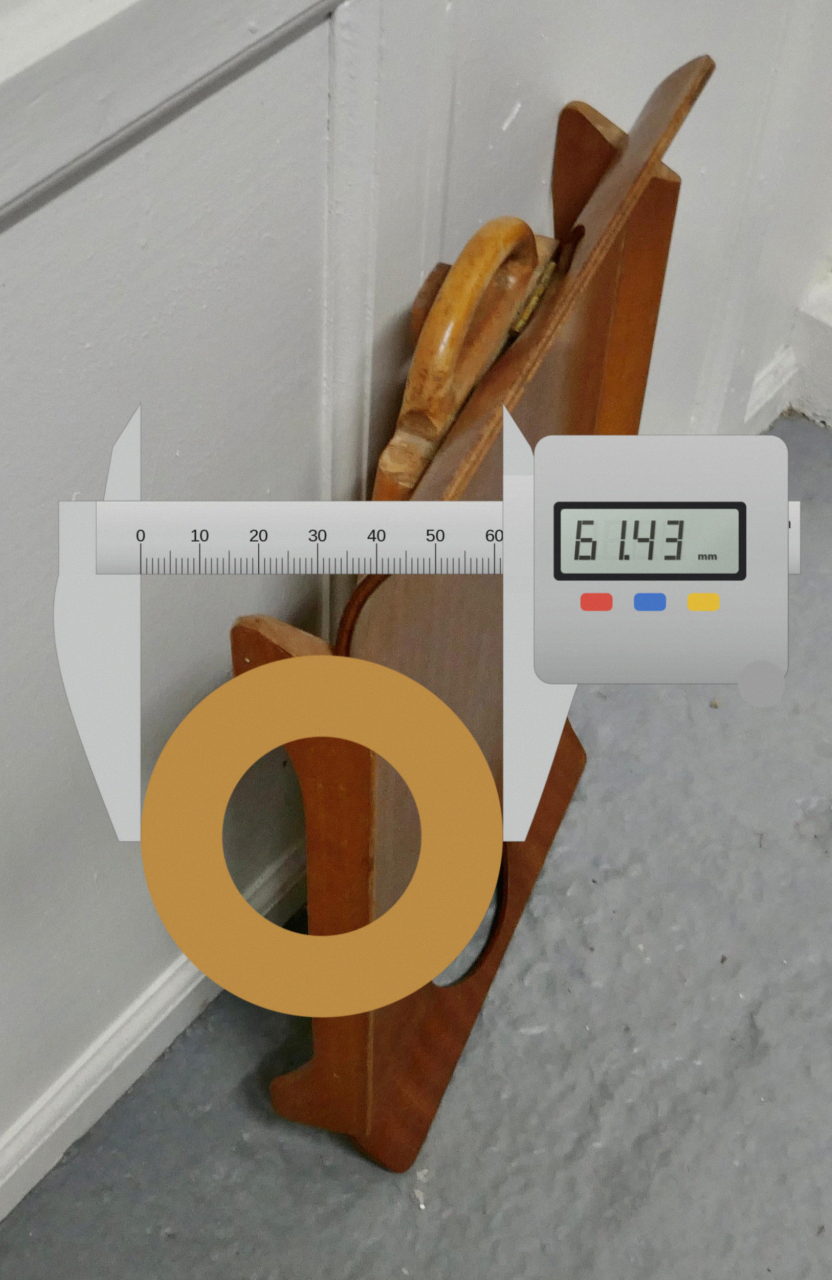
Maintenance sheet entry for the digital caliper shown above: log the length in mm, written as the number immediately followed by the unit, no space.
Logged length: 61.43mm
